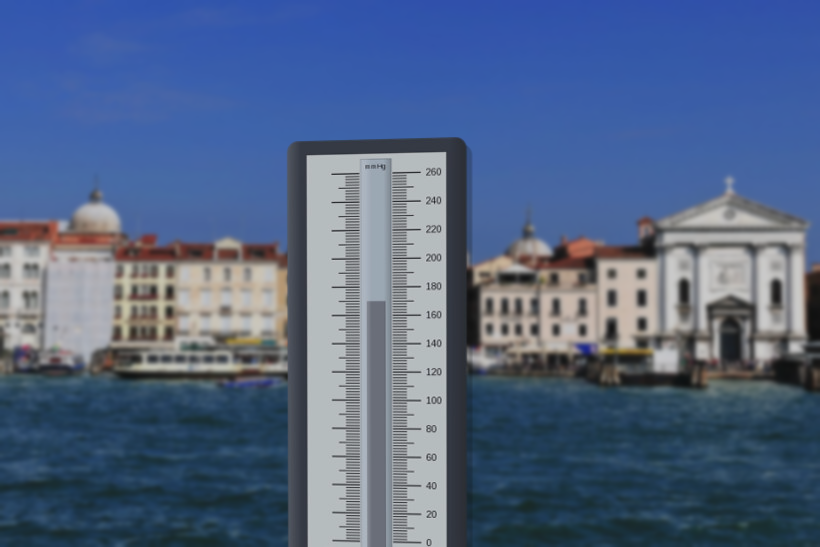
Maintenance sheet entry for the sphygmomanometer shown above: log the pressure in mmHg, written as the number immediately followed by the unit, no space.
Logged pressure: 170mmHg
